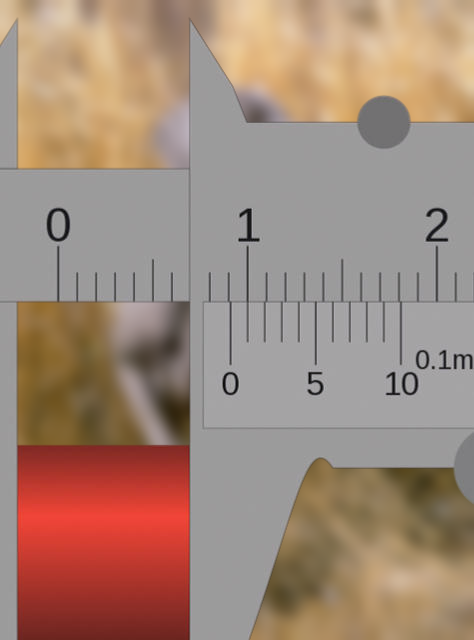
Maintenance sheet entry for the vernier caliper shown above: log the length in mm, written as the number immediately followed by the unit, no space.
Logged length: 9.1mm
